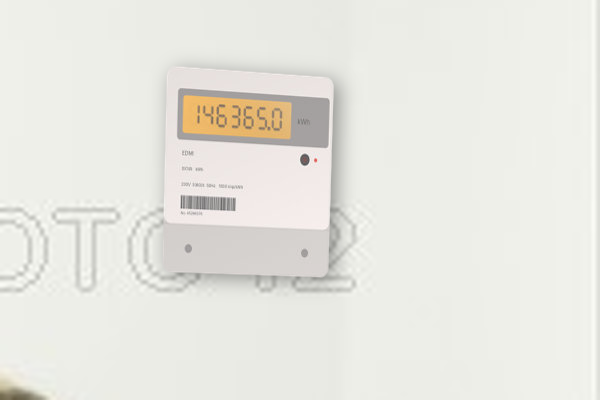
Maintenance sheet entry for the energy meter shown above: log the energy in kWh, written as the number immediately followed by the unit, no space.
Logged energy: 146365.0kWh
